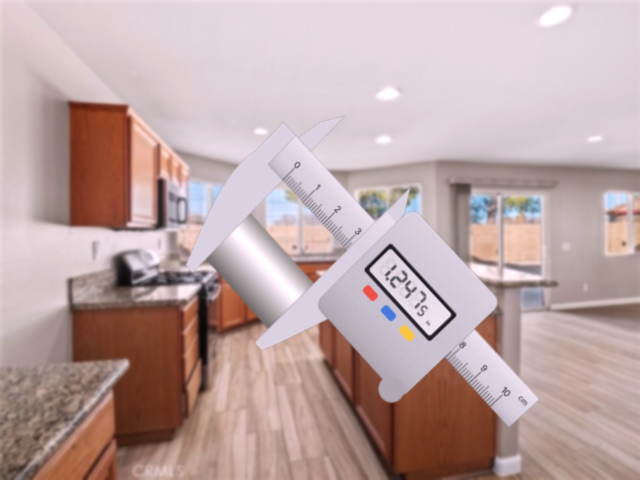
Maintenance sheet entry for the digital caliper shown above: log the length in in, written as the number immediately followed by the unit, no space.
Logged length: 1.2475in
